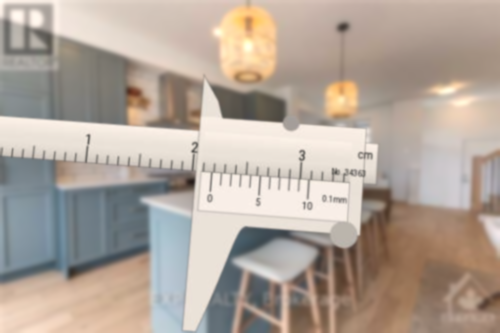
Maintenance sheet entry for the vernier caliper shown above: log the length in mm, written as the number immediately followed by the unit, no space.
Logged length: 21.8mm
